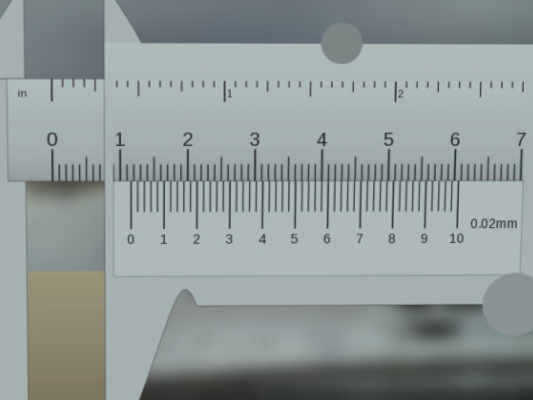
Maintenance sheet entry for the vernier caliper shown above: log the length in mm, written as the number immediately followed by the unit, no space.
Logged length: 11.6mm
